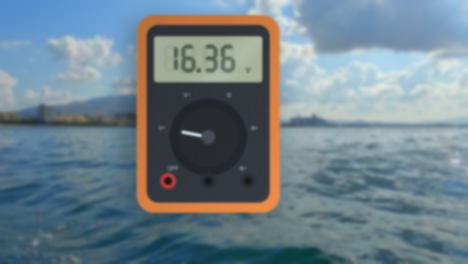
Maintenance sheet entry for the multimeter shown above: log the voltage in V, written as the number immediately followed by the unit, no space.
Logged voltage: 16.36V
